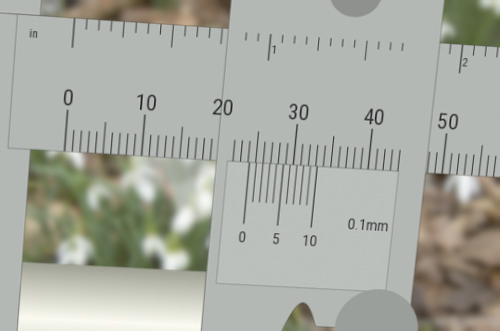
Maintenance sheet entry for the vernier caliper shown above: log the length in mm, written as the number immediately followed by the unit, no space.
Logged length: 24.2mm
